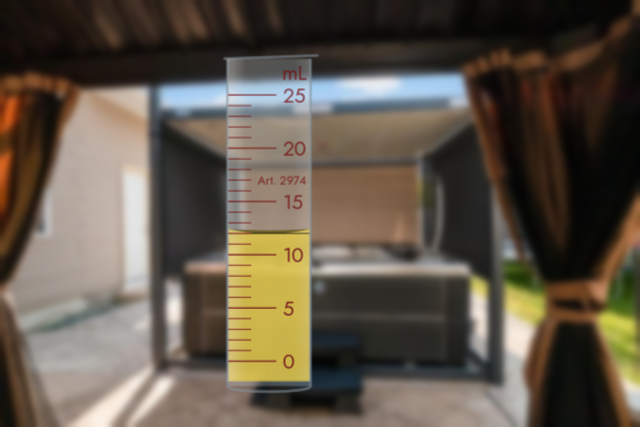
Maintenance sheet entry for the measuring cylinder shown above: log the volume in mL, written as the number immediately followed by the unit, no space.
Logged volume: 12mL
